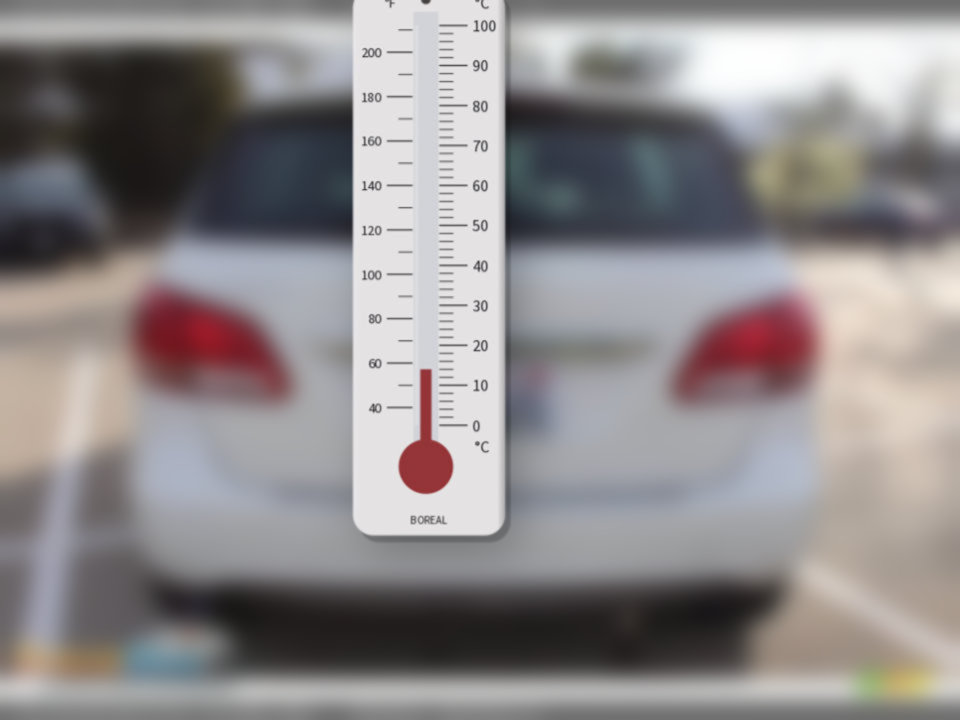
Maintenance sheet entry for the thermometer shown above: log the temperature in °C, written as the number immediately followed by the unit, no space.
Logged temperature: 14°C
